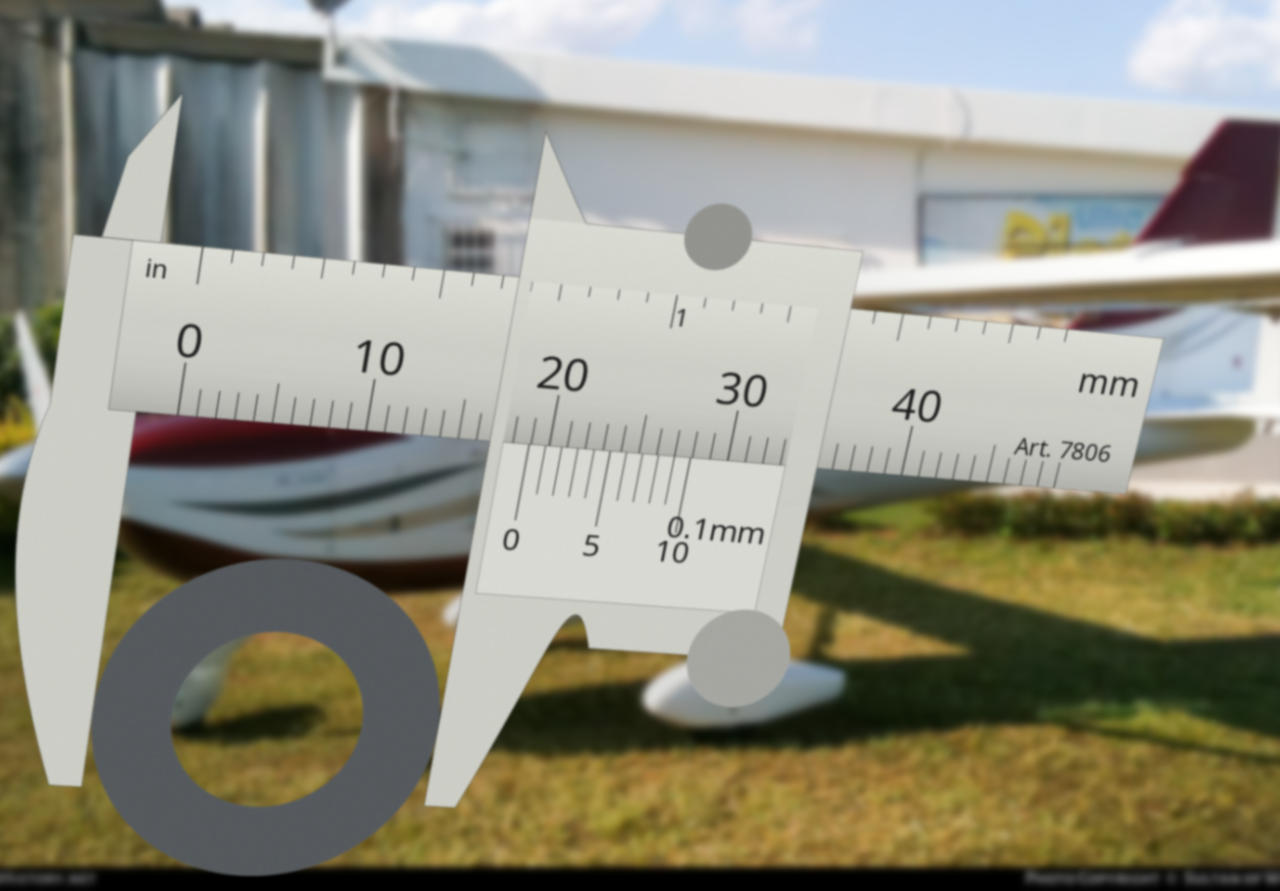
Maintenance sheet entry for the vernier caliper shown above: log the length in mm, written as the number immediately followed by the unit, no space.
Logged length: 18.9mm
